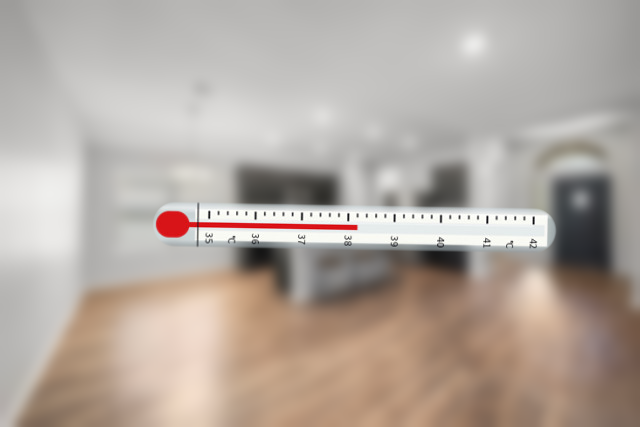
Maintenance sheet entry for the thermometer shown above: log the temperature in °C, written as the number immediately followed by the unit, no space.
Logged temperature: 38.2°C
